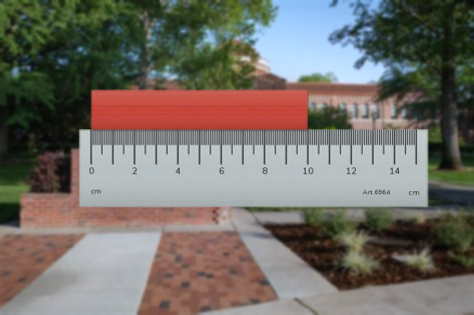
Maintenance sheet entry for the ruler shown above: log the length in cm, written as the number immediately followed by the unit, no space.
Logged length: 10cm
